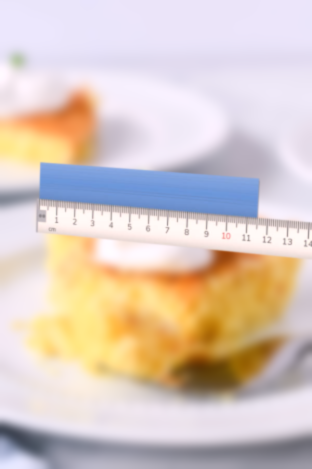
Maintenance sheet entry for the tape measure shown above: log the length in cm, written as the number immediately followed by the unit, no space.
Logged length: 11.5cm
